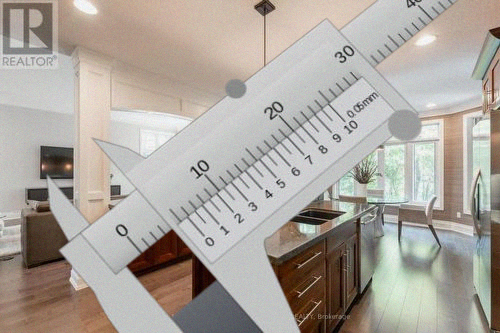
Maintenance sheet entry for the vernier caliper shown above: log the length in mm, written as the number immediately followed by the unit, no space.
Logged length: 5.8mm
